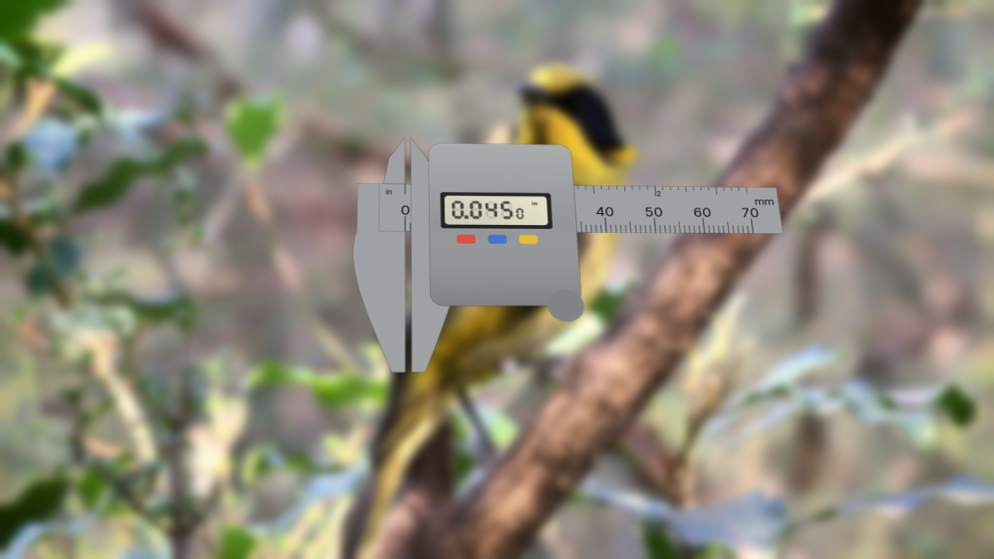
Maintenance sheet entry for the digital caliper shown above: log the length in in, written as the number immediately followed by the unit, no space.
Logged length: 0.0450in
